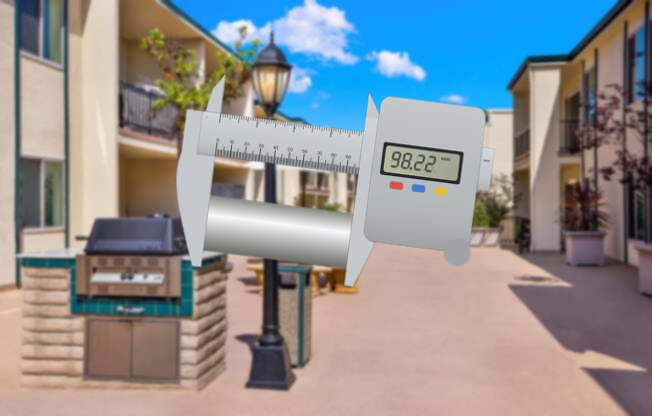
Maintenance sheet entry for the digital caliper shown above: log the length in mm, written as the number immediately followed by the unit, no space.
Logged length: 98.22mm
